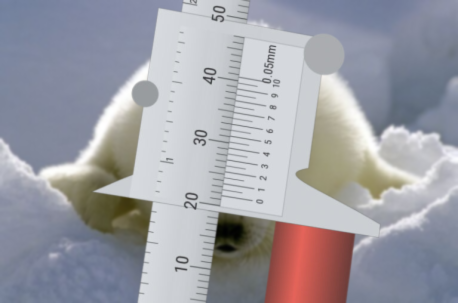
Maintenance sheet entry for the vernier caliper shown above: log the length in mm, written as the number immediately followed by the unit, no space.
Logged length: 21.6mm
